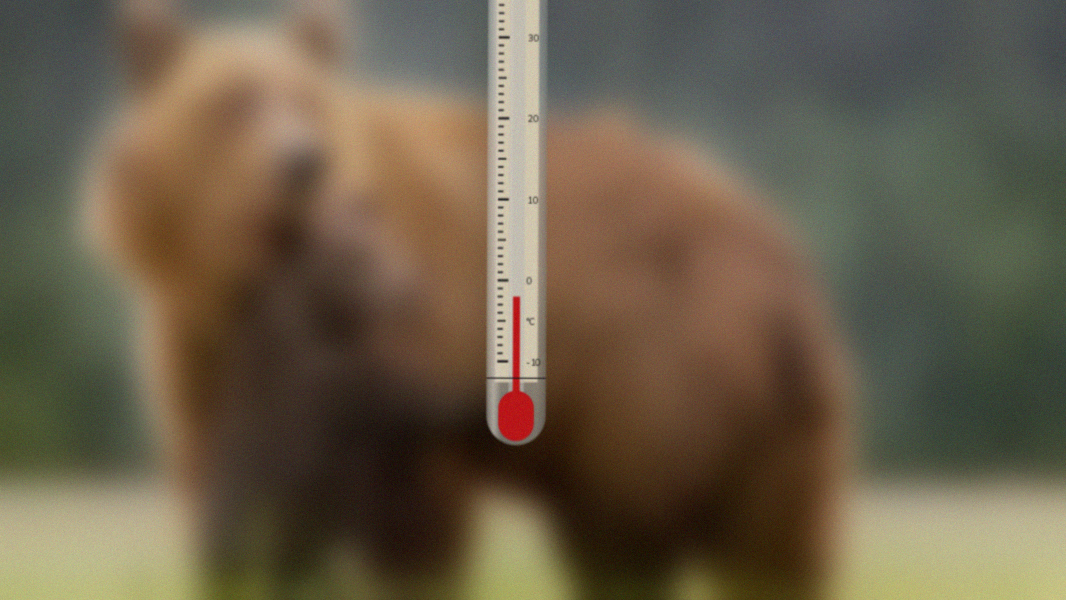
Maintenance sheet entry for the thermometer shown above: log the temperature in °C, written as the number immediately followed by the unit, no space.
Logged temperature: -2°C
